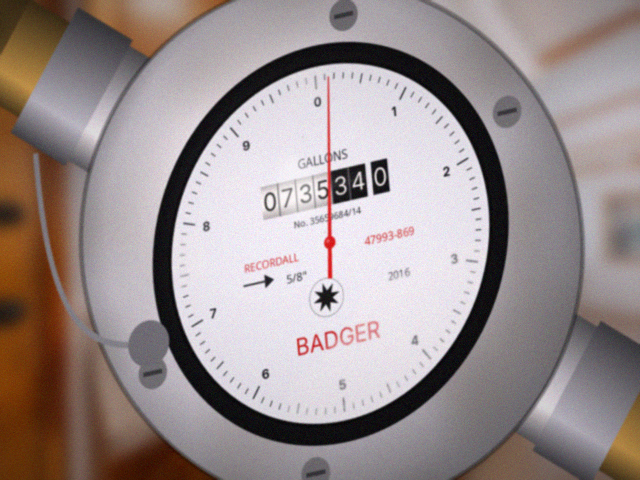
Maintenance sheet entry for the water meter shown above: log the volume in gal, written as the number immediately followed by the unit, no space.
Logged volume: 735340.1gal
